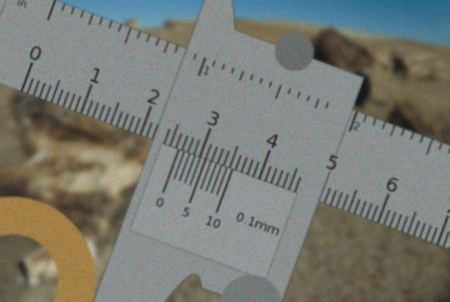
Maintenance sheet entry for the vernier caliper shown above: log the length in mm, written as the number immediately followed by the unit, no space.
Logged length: 26.5mm
